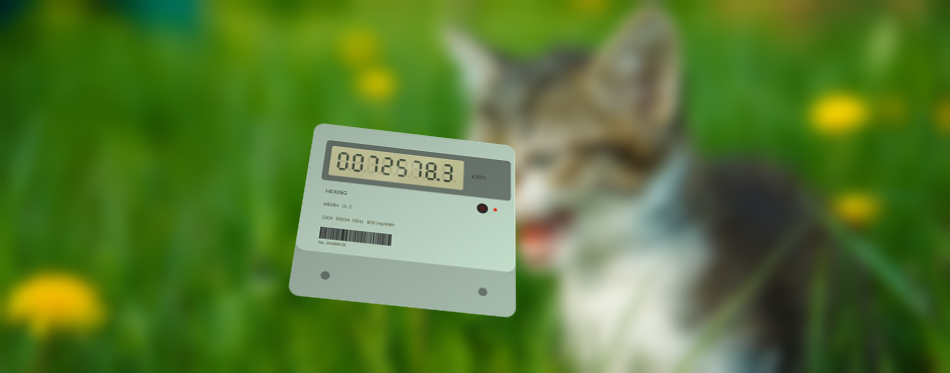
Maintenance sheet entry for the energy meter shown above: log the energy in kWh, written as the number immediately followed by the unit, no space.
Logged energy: 72578.3kWh
